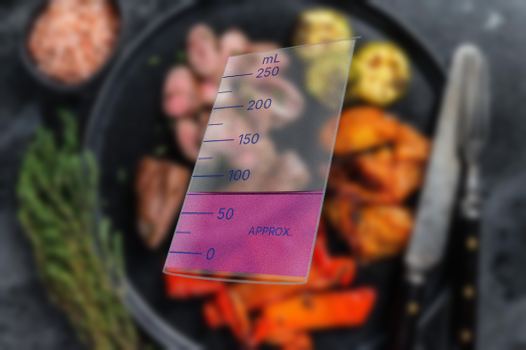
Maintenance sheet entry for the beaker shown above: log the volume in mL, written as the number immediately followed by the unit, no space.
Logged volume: 75mL
